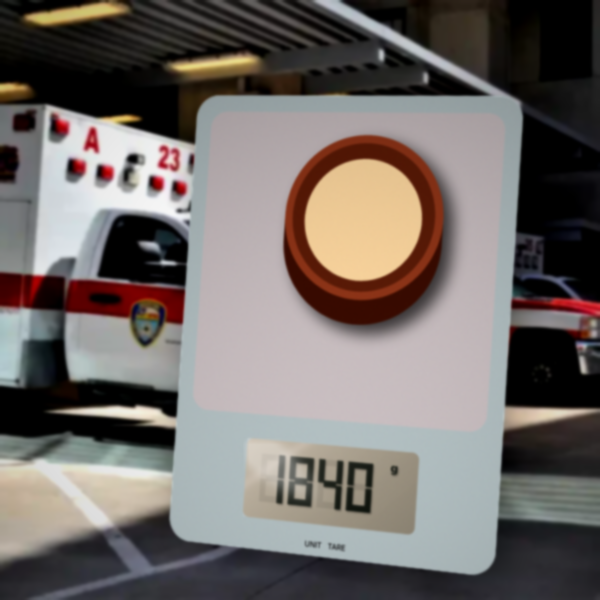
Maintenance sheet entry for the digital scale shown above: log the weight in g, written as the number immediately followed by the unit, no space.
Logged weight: 1840g
